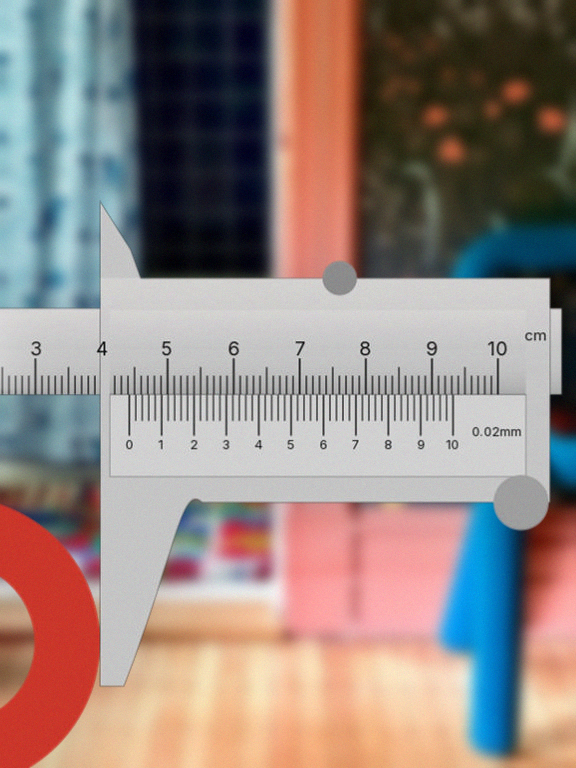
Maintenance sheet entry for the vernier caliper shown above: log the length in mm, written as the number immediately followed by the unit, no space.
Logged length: 44.2mm
